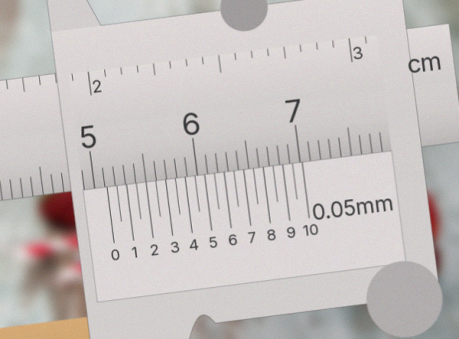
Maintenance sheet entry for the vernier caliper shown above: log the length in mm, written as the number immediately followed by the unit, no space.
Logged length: 51.2mm
